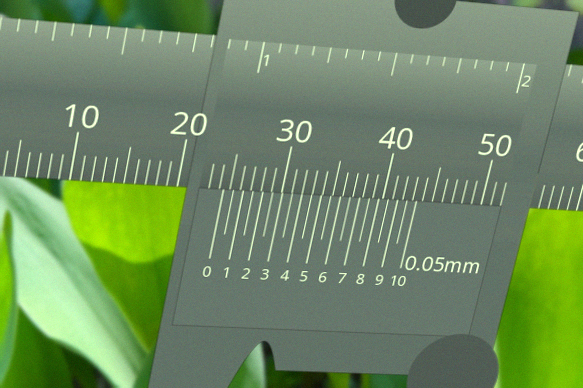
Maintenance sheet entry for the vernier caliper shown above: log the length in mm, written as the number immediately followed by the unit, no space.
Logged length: 24.4mm
